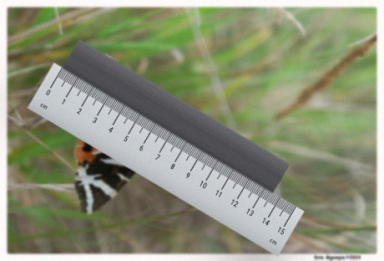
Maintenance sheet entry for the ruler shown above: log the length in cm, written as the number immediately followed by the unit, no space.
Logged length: 13.5cm
